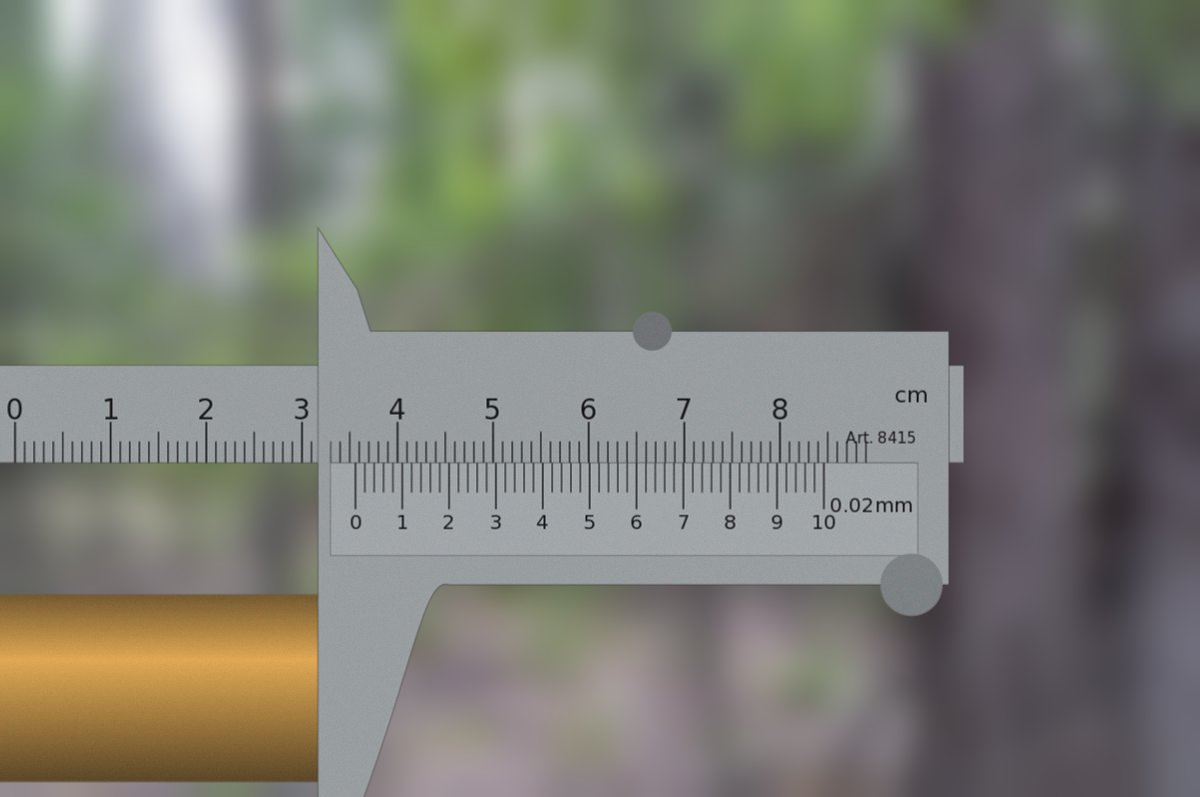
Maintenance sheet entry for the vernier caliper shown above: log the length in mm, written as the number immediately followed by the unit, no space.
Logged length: 35.6mm
